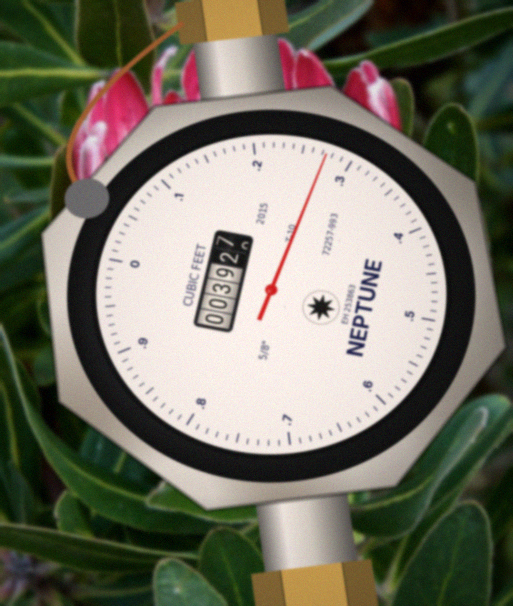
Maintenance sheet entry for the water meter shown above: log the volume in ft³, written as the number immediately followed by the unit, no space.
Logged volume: 3927.27ft³
